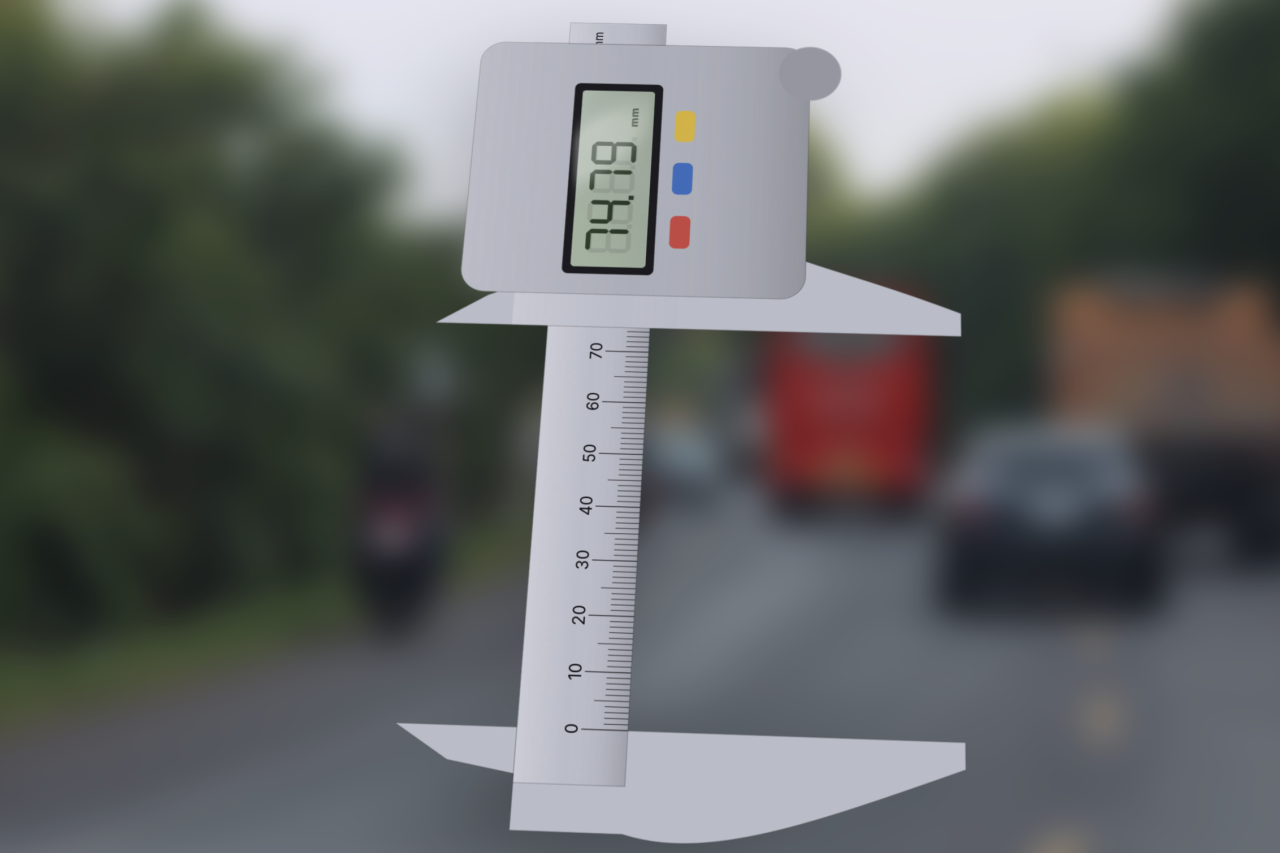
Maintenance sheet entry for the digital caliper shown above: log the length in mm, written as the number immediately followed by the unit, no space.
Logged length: 74.79mm
